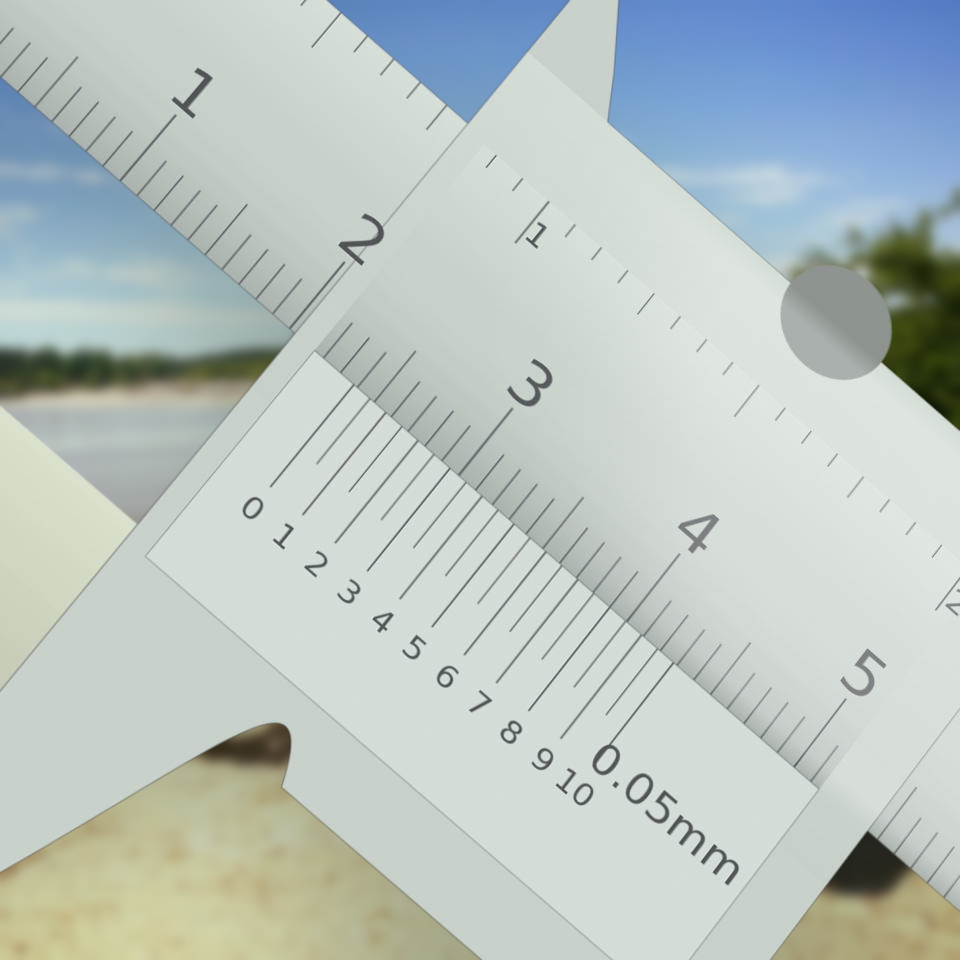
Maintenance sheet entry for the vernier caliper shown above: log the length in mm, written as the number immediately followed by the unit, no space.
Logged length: 23.8mm
